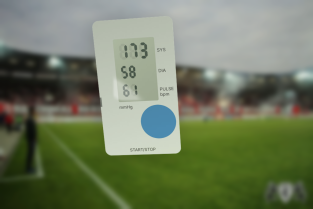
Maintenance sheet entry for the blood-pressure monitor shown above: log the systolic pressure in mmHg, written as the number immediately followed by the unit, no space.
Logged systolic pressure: 173mmHg
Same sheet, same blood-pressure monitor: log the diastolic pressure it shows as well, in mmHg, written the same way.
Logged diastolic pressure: 58mmHg
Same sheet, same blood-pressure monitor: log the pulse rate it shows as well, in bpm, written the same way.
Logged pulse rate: 61bpm
